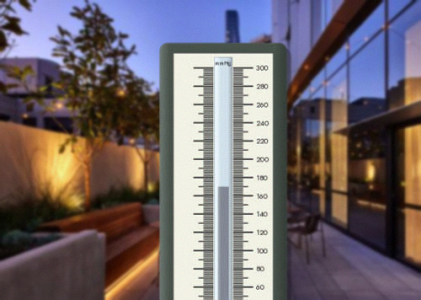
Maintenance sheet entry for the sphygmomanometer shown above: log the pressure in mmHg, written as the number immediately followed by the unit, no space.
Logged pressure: 170mmHg
